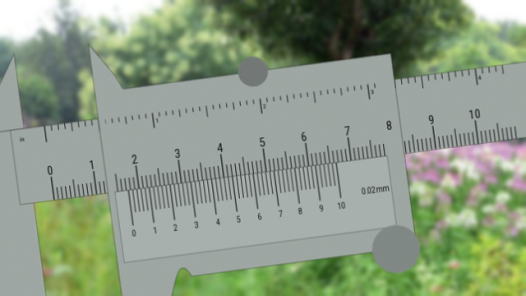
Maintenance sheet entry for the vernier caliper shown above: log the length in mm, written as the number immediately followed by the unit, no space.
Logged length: 17.5mm
